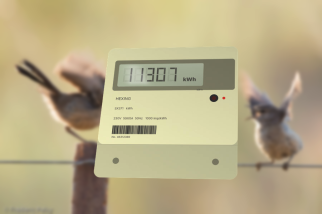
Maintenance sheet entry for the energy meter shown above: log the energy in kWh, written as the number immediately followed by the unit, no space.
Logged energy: 11307kWh
